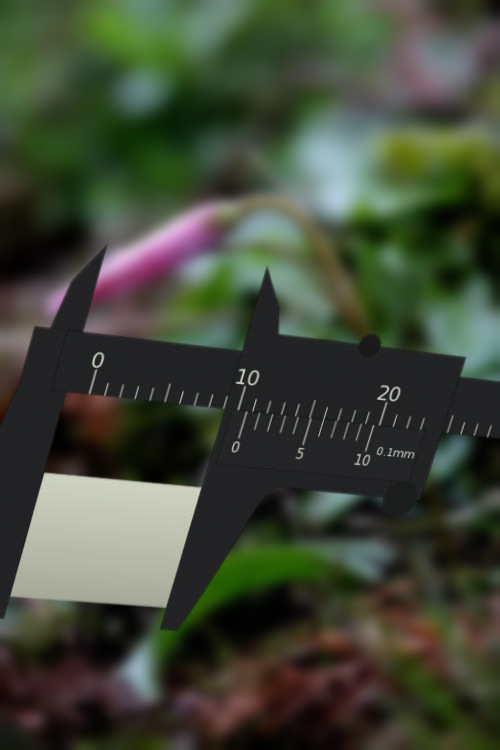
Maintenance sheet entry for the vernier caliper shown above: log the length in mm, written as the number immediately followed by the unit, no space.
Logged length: 10.6mm
